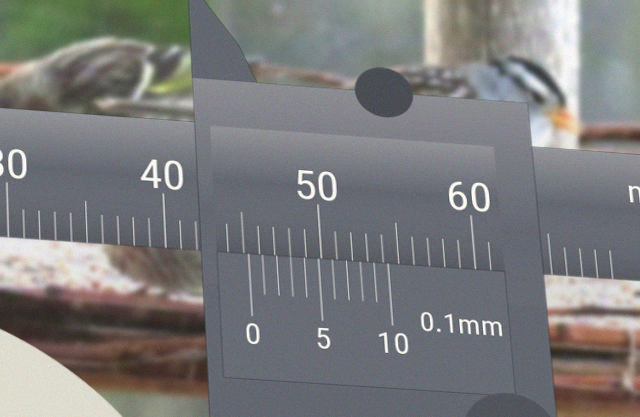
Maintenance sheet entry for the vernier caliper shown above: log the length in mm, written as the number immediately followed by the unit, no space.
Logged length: 45.3mm
